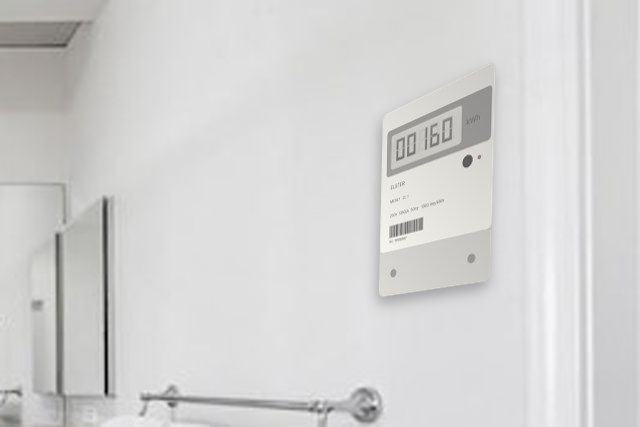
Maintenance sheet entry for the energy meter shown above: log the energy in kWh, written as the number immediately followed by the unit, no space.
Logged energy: 160kWh
